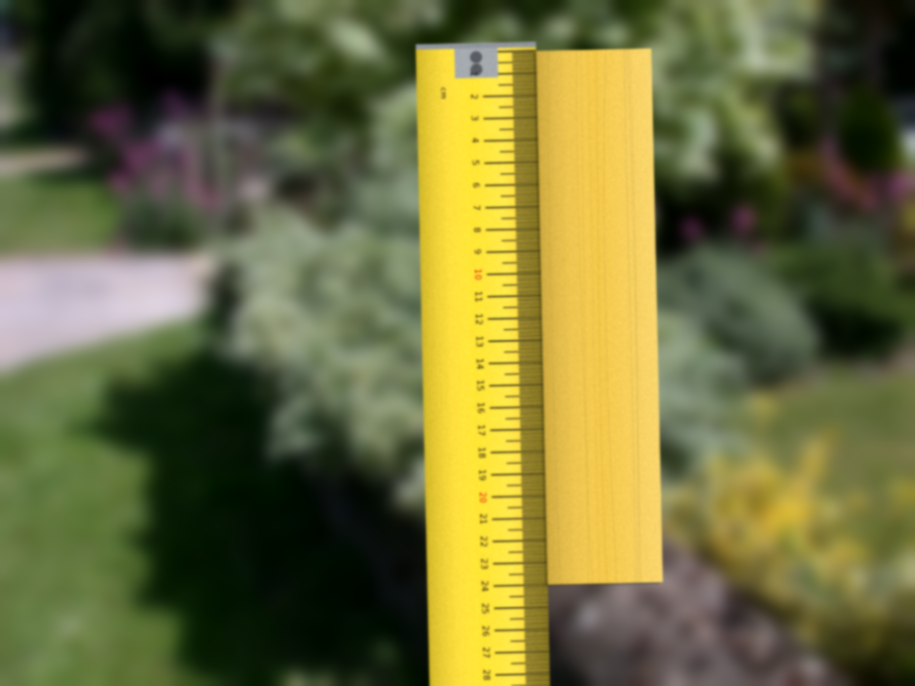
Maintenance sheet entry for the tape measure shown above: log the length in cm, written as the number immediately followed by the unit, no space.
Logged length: 24cm
